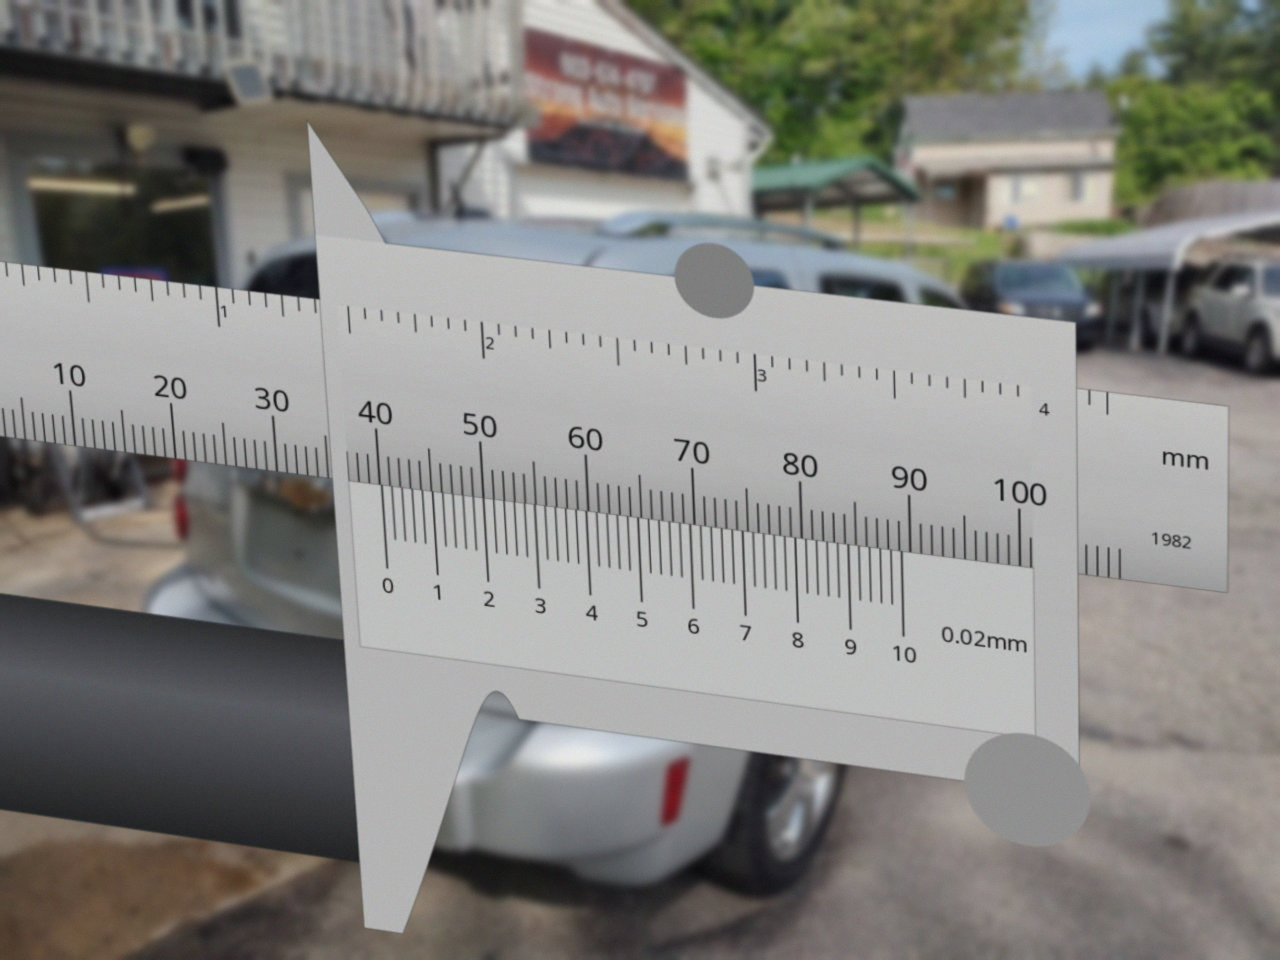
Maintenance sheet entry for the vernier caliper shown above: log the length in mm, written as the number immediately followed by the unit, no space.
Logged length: 40.2mm
